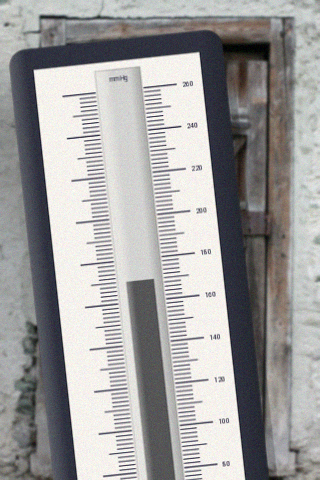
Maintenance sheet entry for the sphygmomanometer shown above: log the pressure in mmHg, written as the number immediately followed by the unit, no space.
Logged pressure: 170mmHg
